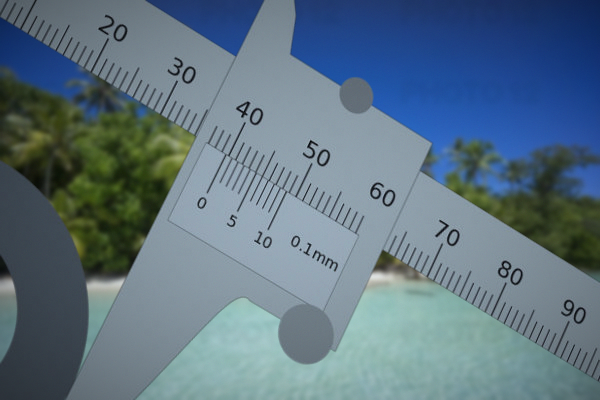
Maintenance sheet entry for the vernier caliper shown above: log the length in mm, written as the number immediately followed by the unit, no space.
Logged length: 39.6mm
